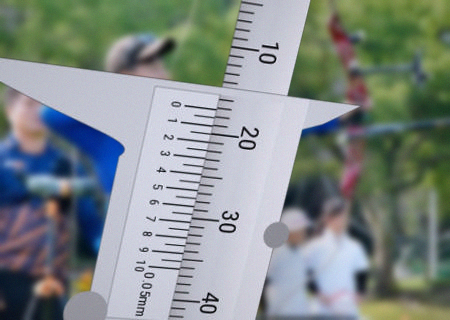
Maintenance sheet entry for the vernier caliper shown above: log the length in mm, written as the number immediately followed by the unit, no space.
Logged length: 17.2mm
